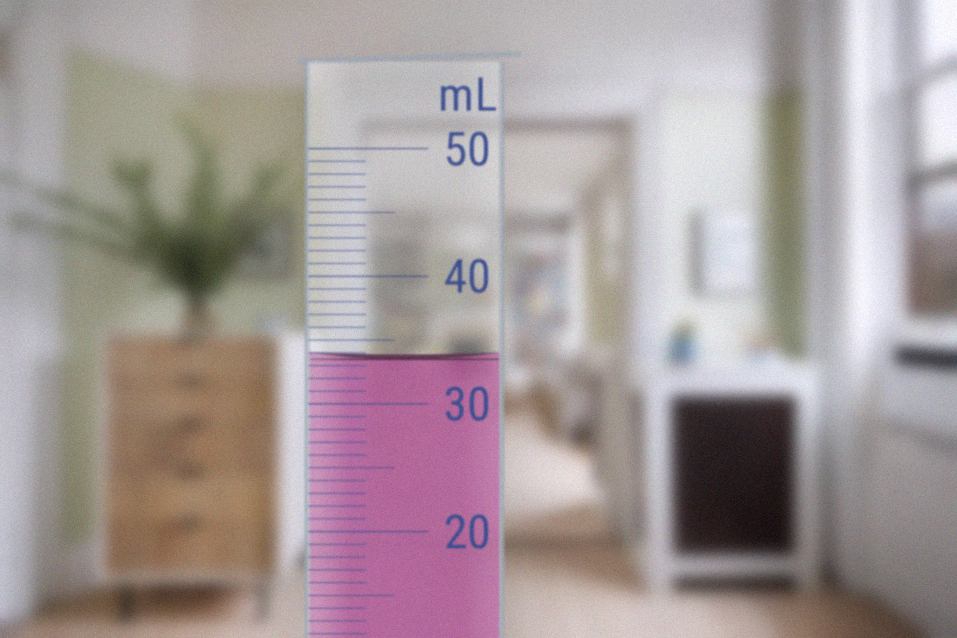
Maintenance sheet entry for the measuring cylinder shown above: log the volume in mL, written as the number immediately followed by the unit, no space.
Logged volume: 33.5mL
